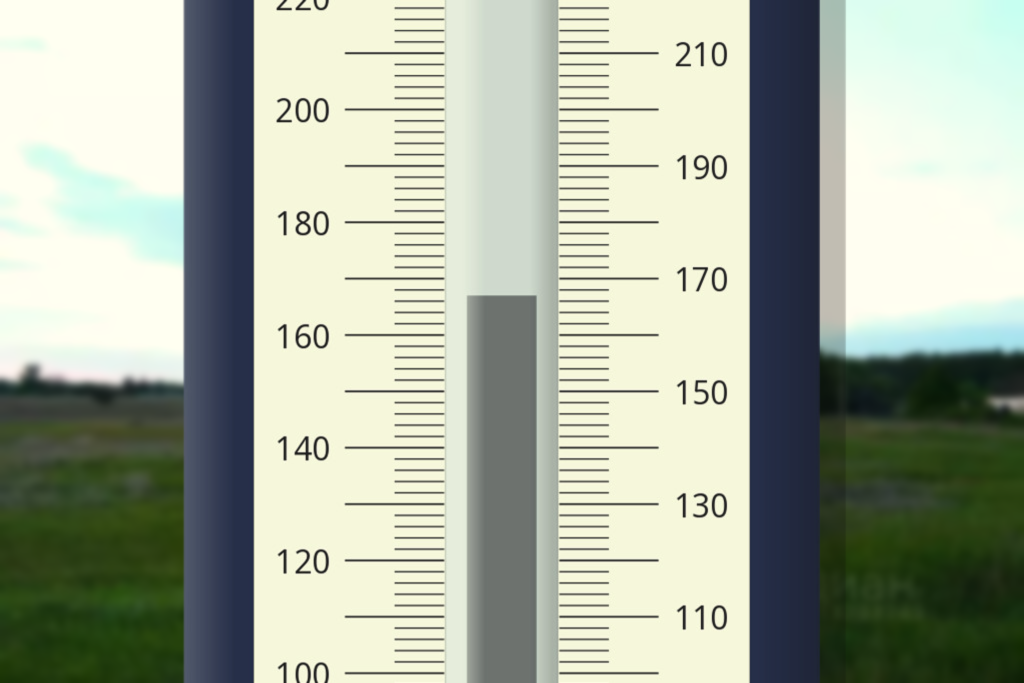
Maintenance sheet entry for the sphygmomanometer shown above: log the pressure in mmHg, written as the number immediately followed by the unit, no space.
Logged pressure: 167mmHg
